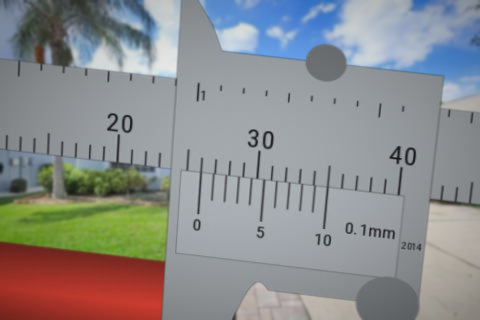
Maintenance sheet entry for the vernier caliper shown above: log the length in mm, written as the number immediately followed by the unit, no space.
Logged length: 26.0mm
